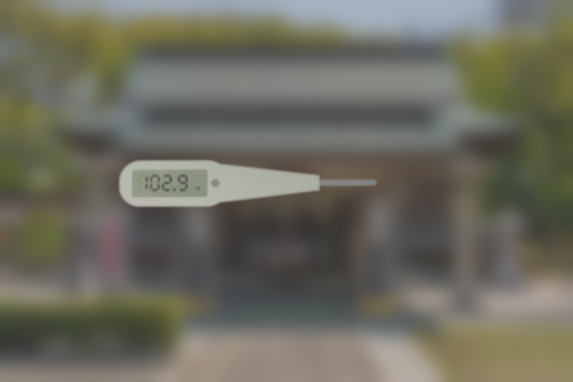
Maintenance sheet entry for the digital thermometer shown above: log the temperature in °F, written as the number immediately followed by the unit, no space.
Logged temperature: 102.9°F
